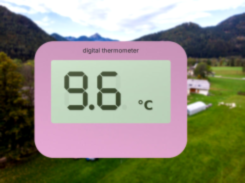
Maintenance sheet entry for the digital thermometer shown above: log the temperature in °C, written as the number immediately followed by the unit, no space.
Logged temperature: 9.6°C
